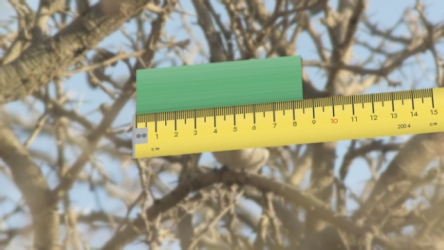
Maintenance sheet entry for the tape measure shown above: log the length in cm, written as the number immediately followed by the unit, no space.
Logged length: 8.5cm
